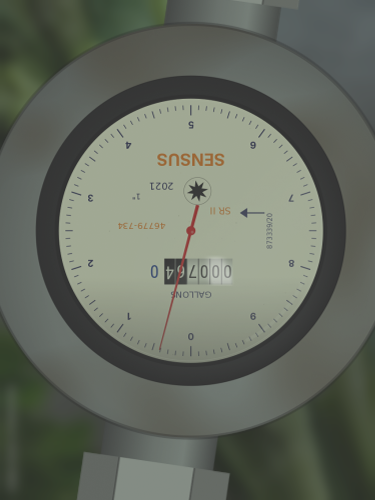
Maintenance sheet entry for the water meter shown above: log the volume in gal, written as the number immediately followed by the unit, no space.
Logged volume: 7640.4gal
